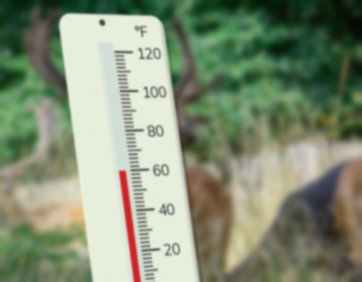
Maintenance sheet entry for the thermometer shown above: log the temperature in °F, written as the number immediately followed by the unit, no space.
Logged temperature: 60°F
